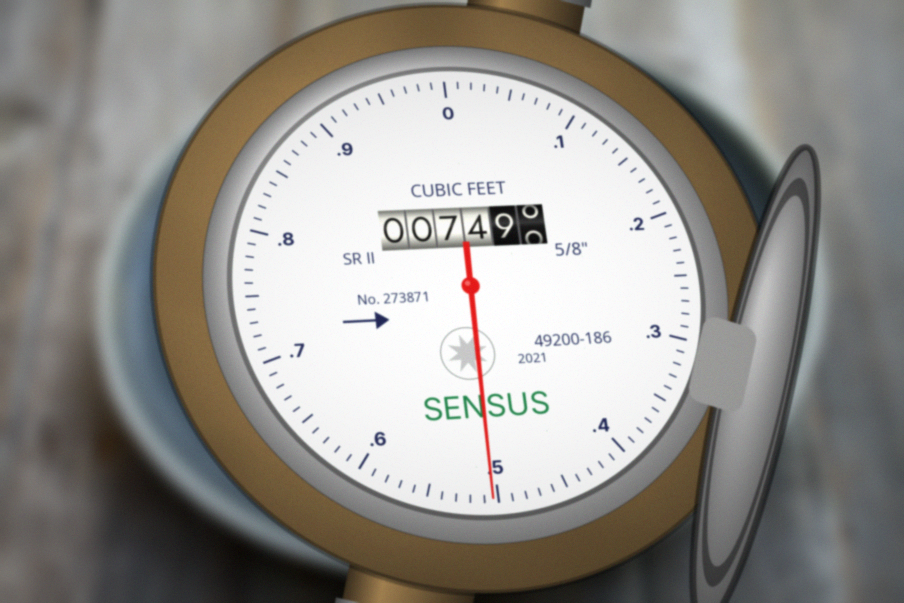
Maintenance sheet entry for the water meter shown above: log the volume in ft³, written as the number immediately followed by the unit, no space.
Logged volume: 7498.50ft³
